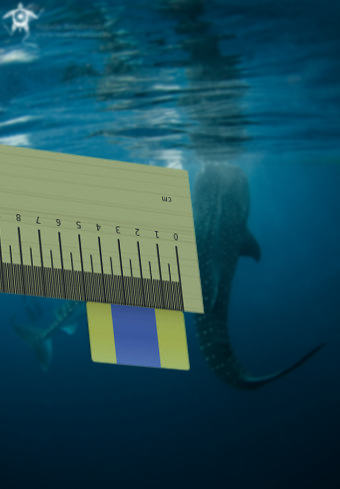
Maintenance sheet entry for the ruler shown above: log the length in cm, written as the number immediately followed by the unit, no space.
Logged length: 5cm
